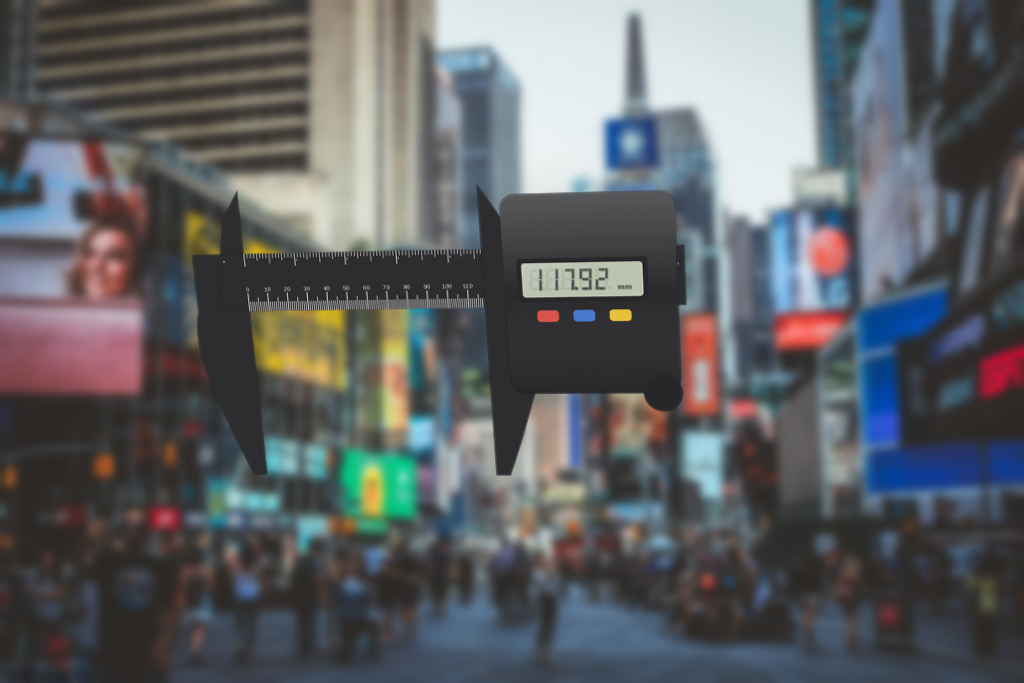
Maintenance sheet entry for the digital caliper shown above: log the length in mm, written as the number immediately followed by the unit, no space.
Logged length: 117.92mm
